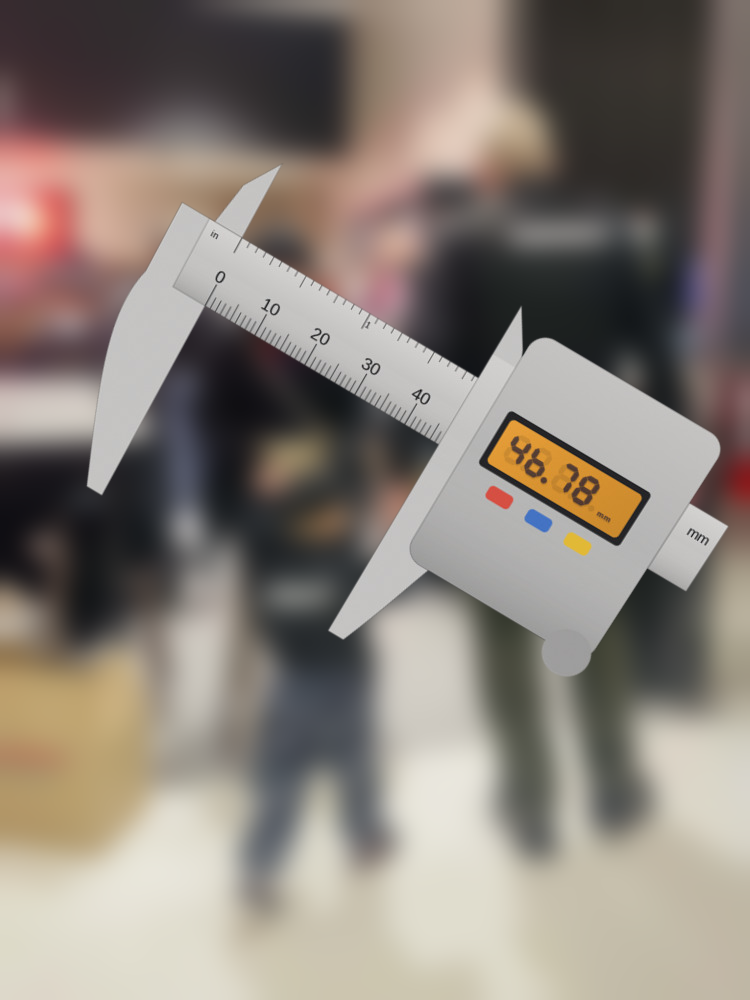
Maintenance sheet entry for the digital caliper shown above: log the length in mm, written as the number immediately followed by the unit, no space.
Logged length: 46.78mm
